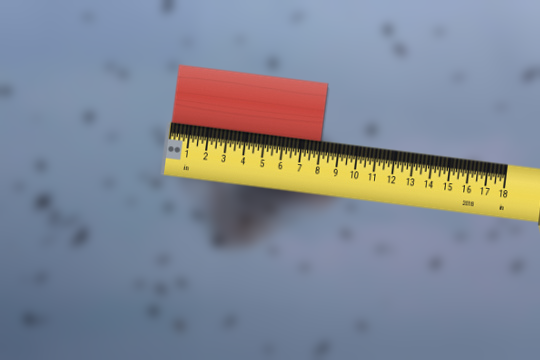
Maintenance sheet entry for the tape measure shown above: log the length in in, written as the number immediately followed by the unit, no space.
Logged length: 8in
